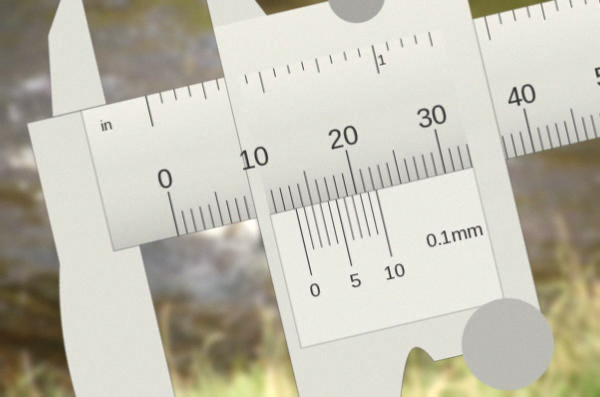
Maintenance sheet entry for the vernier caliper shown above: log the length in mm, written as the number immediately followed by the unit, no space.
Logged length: 13.2mm
